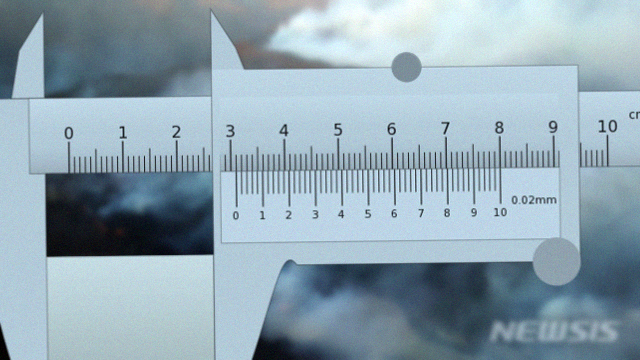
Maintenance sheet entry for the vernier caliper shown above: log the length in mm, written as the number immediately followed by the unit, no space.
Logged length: 31.0mm
